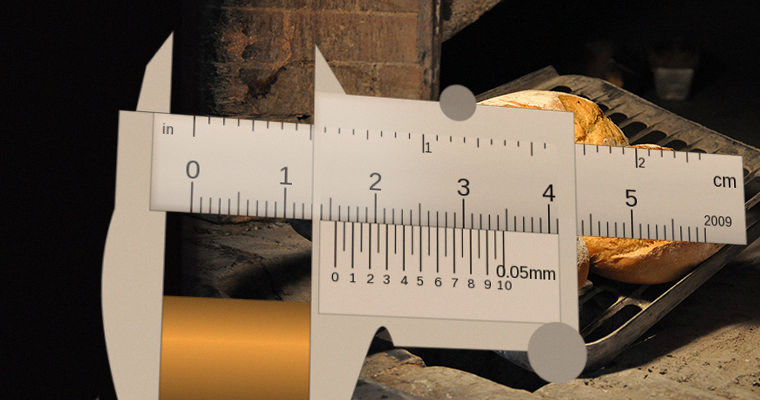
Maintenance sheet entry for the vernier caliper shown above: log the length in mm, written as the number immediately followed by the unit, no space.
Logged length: 15.6mm
